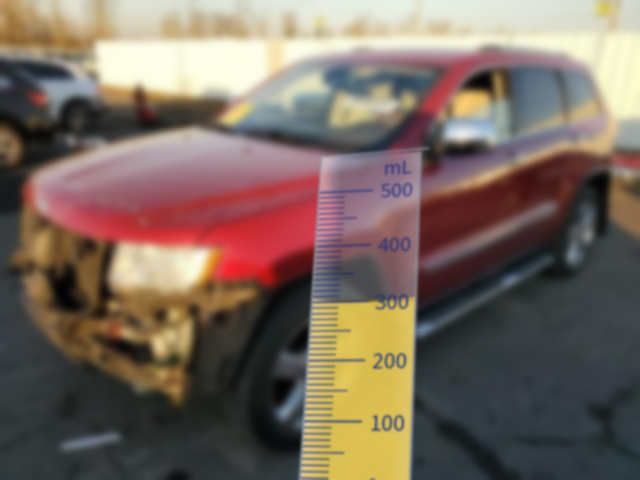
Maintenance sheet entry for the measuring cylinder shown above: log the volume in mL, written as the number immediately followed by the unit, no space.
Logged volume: 300mL
